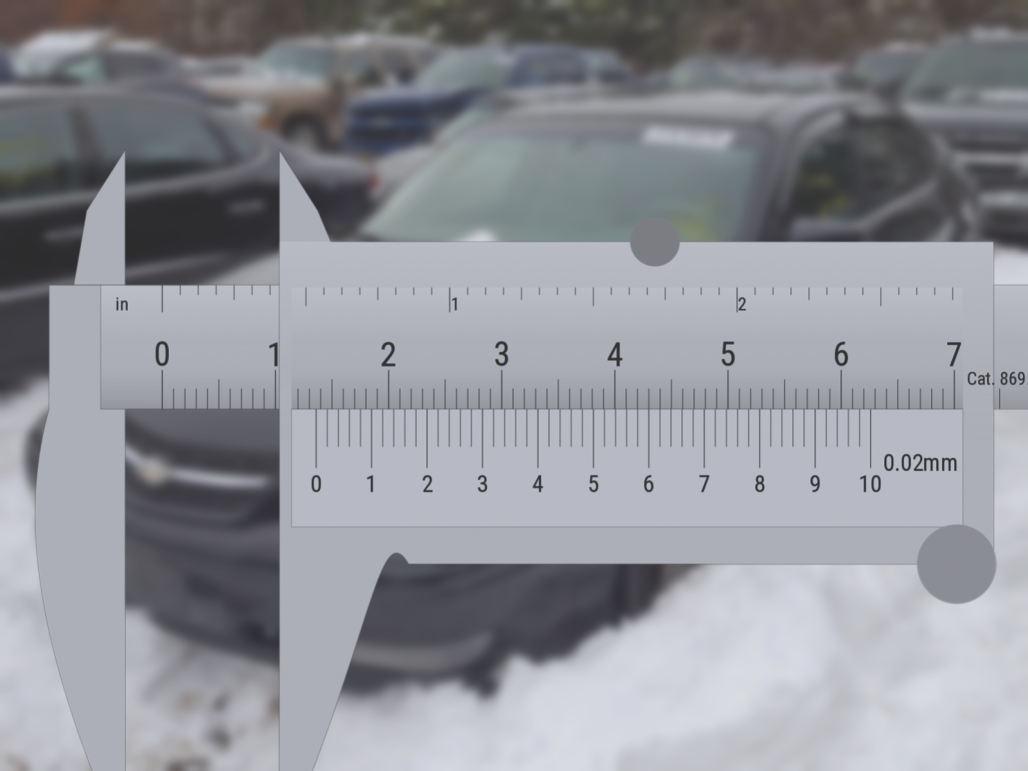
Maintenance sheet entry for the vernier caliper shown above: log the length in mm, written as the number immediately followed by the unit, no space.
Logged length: 13.6mm
